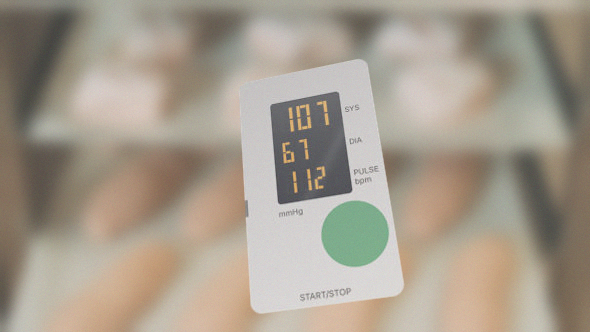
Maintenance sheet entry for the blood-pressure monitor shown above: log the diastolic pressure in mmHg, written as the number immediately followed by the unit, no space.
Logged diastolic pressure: 67mmHg
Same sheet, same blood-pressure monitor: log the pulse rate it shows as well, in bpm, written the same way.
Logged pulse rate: 112bpm
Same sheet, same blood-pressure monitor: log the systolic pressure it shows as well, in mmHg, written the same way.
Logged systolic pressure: 107mmHg
